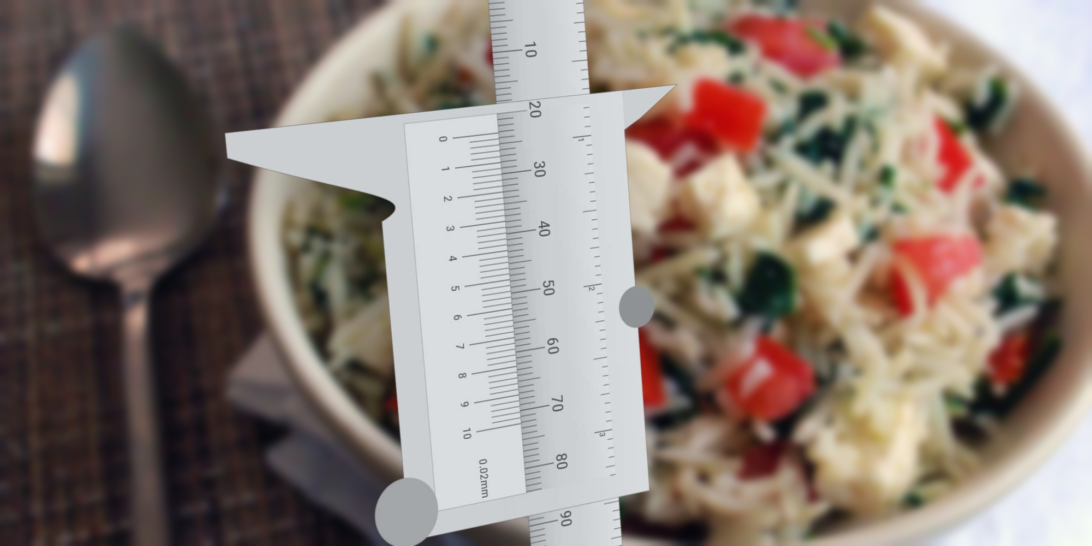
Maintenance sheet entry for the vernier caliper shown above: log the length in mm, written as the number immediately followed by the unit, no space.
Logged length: 23.2mm
